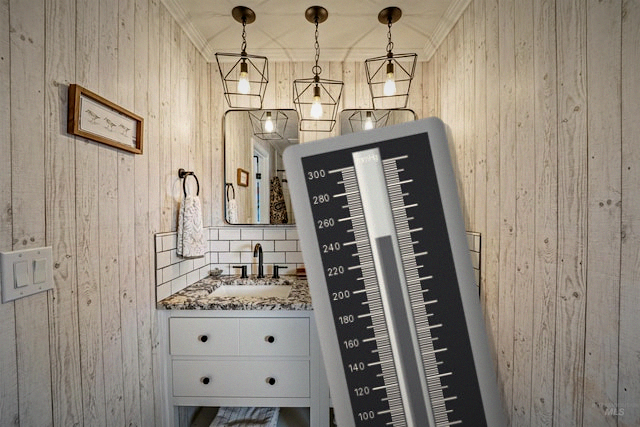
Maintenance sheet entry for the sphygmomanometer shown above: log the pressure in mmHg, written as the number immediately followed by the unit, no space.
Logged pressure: 240mmHg
